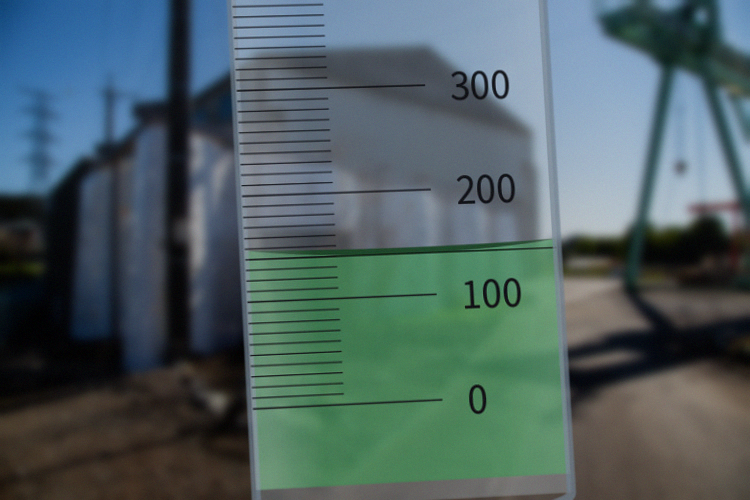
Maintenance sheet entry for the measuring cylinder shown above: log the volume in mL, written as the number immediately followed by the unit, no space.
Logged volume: 140mL
